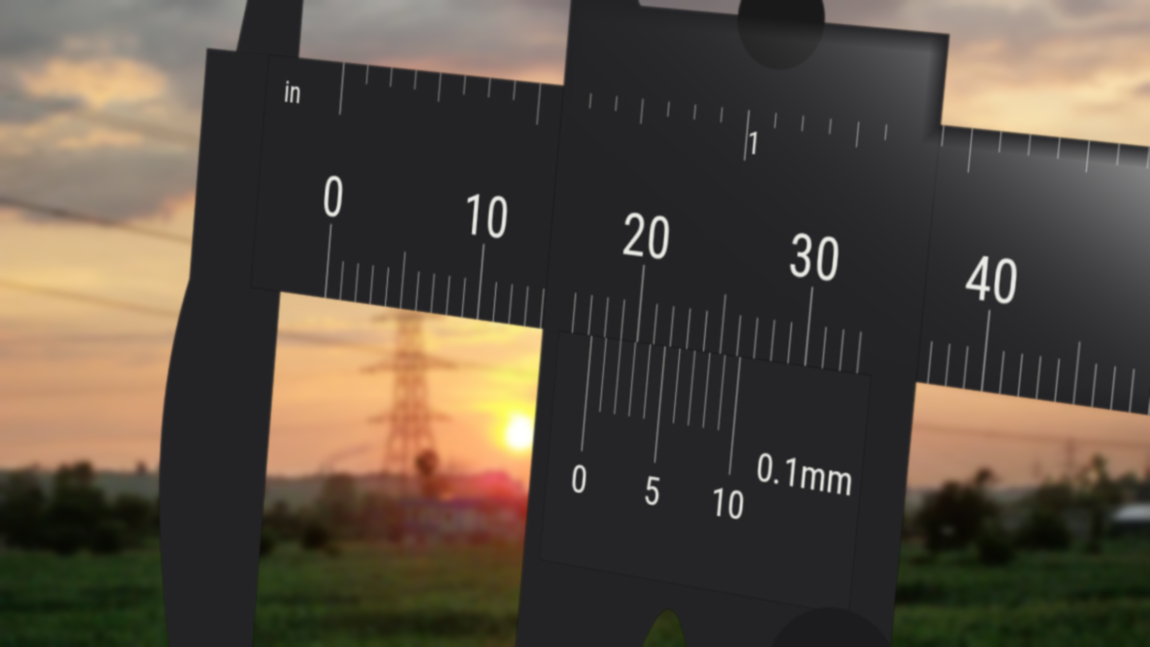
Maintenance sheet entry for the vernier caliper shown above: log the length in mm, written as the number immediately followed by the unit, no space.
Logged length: 17.2mm
